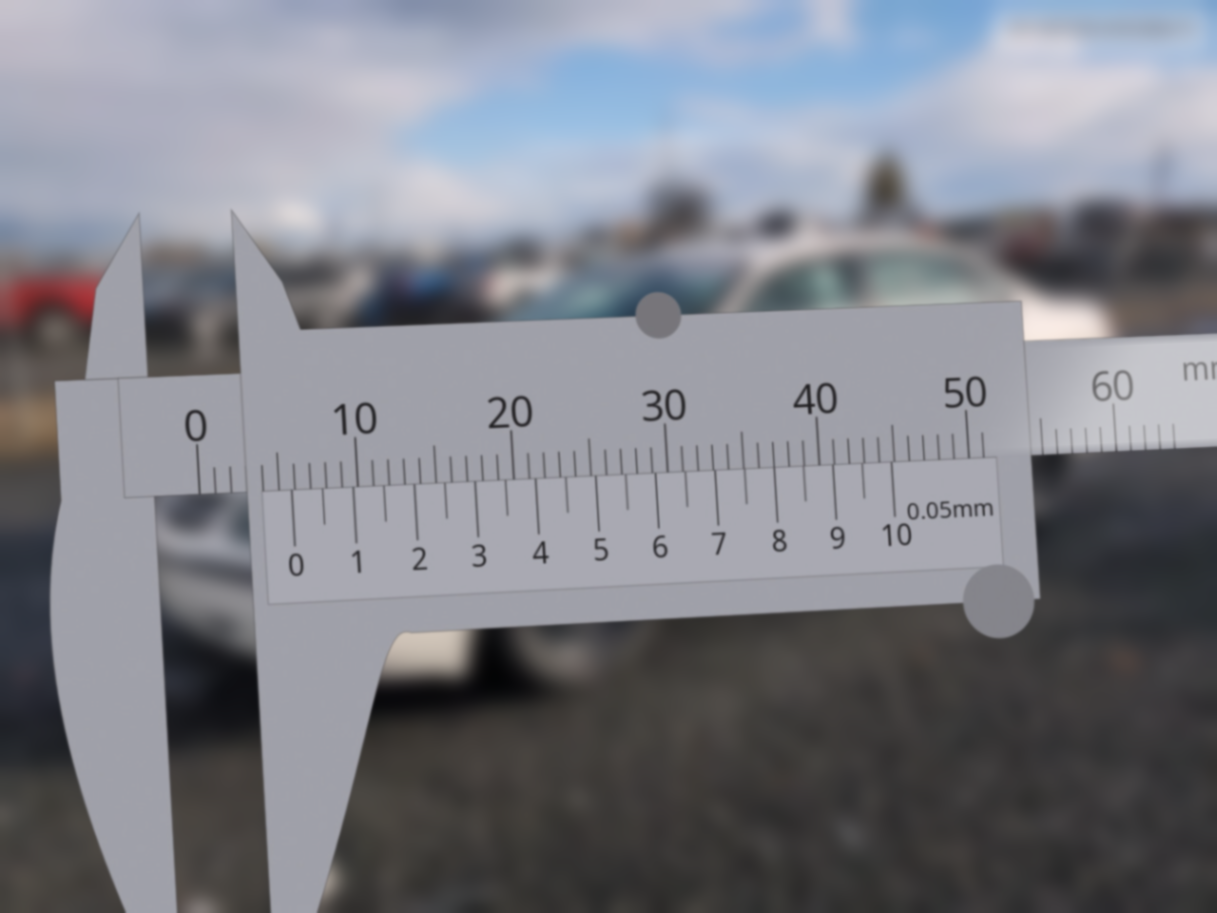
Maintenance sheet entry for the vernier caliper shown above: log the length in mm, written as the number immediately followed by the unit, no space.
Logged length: 5.8mm
